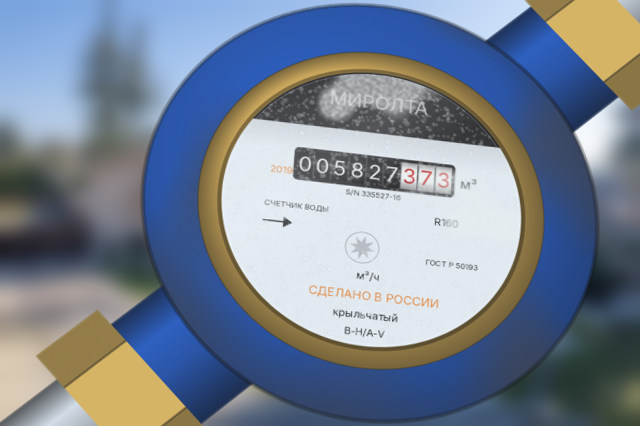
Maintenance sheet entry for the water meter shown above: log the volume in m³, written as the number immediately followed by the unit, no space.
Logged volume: 5827.373m³
